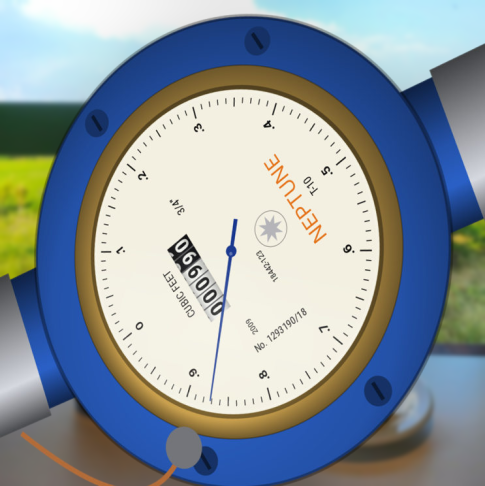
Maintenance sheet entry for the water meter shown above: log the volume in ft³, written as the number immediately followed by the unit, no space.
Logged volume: 989.87ft³
